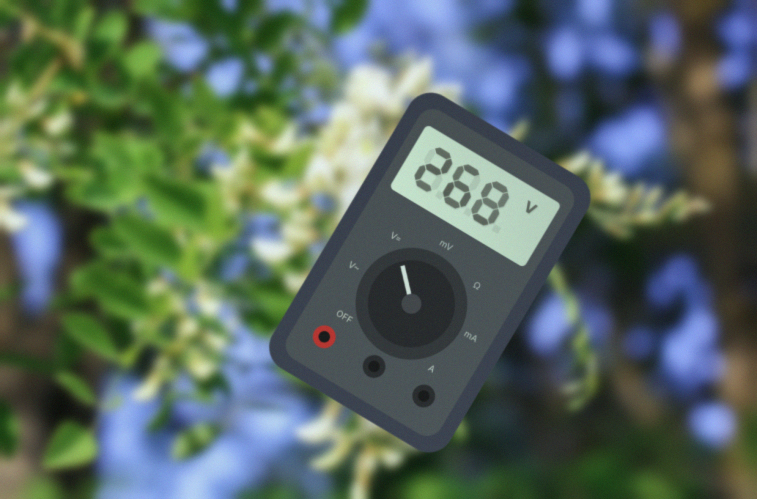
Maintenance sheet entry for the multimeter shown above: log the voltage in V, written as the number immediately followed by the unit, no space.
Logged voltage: 268V
